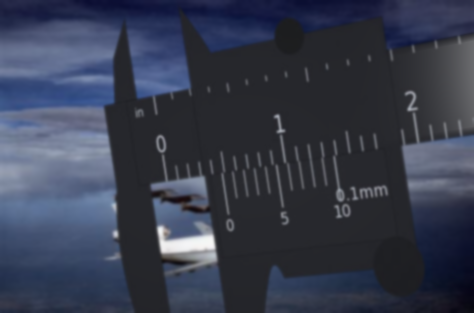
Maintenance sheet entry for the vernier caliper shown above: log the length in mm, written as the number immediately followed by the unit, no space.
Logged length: 4.8mm
